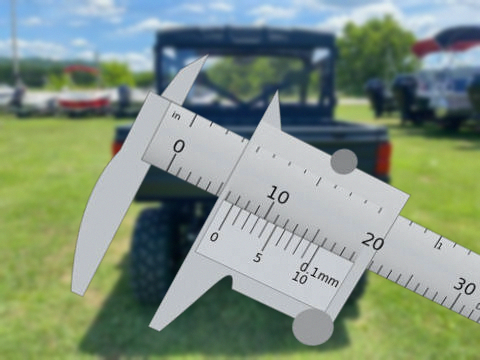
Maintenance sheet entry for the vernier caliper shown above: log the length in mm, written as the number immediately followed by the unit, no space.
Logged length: 6.8mm
